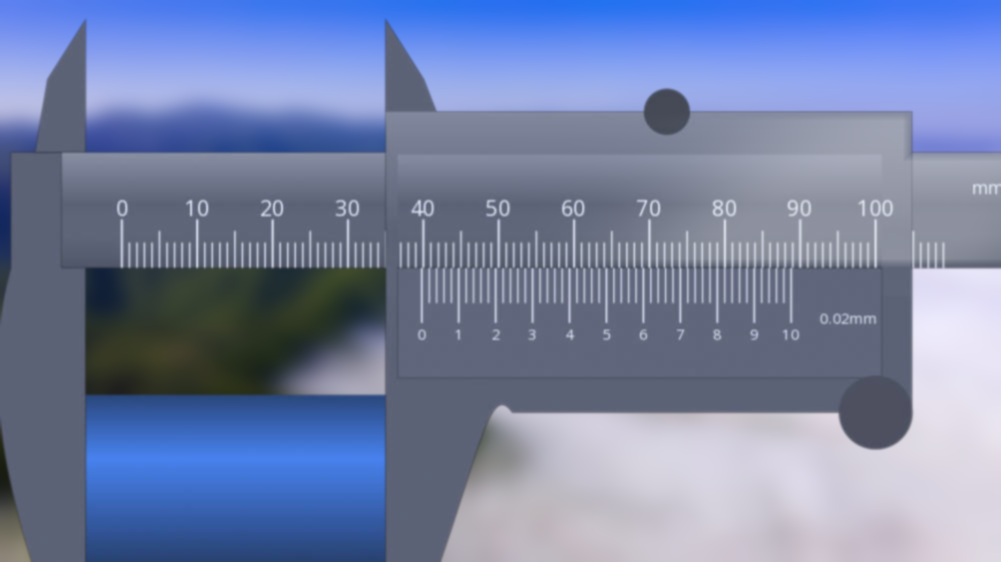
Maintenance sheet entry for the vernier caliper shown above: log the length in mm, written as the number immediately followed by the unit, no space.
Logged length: 39.8mm
